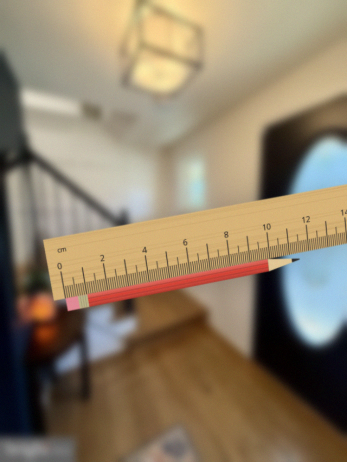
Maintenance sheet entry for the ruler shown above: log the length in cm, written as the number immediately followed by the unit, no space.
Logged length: 11.5cm
